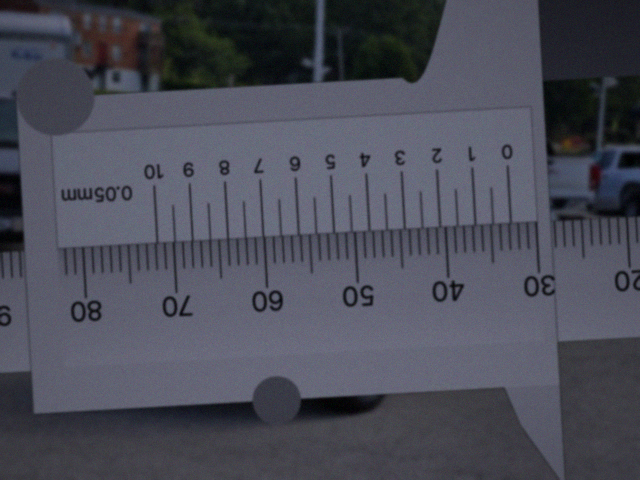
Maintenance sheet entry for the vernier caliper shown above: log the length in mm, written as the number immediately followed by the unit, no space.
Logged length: 32.8mm
